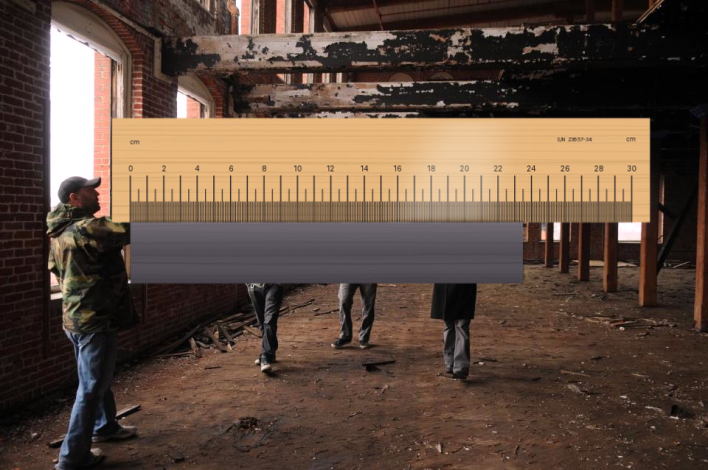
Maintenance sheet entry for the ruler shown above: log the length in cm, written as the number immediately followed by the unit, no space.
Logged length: 23.5cm
